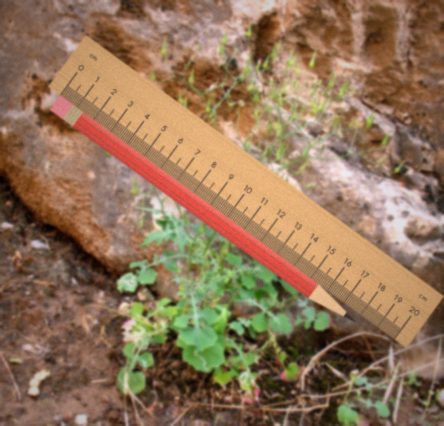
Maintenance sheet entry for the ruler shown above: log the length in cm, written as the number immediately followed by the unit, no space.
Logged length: 18cm
